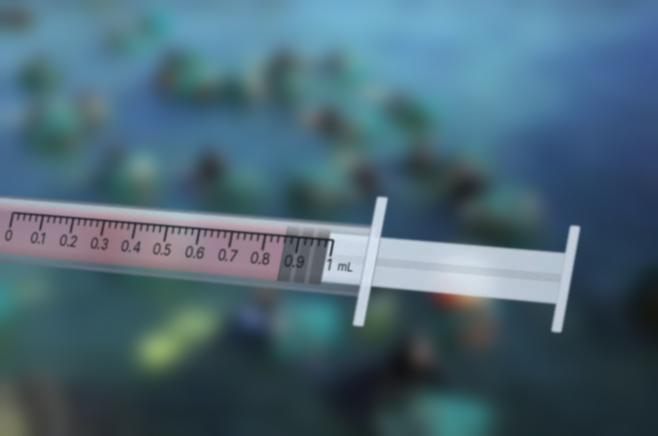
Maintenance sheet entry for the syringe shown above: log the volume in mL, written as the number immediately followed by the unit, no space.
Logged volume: 0.86mL
